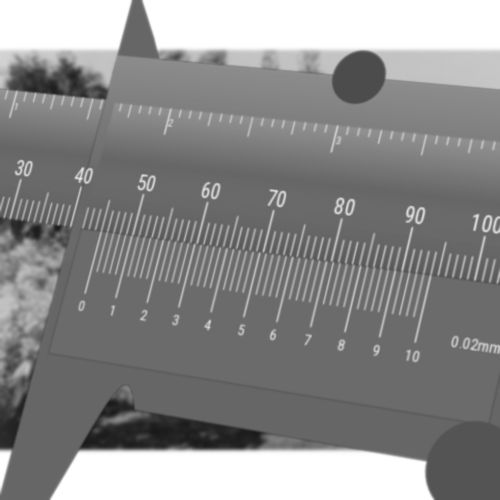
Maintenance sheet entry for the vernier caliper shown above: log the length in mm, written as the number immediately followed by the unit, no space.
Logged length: 45.0mm
